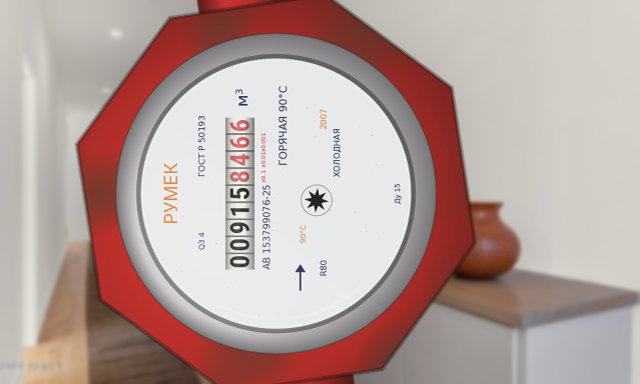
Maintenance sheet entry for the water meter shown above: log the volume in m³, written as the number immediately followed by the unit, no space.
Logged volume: 915.8466m³
